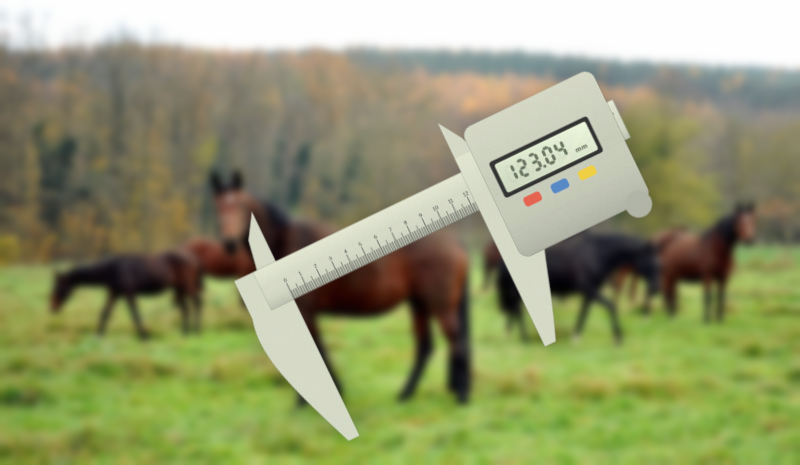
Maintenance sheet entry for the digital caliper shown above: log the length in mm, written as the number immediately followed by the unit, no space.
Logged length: 123.04mm
